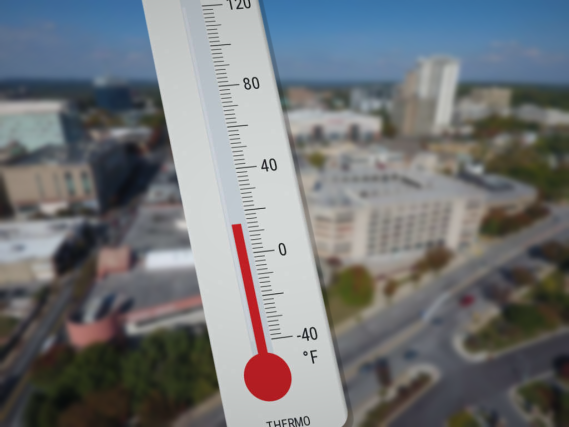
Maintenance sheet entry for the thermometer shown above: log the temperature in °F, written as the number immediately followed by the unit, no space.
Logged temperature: 14°F
